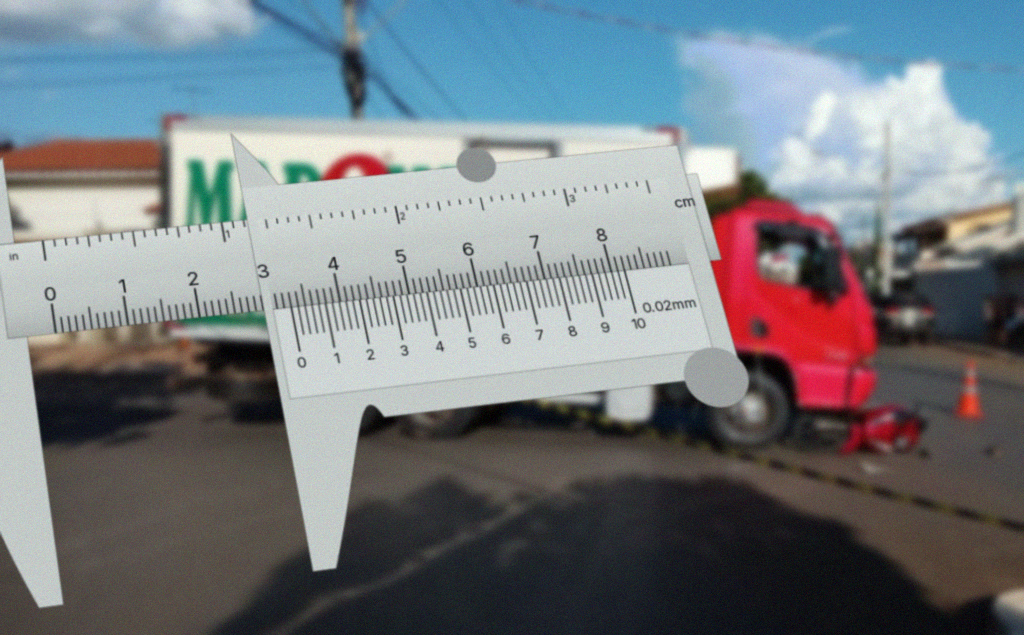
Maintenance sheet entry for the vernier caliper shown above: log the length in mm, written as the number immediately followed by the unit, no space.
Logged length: 33.0mm
